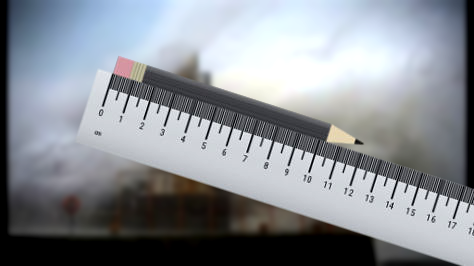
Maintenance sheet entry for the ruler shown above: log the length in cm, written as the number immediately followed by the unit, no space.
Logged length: 12cm
